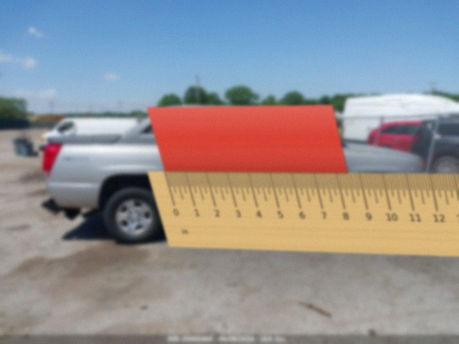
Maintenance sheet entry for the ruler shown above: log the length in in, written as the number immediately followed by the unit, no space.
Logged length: 8.5in
